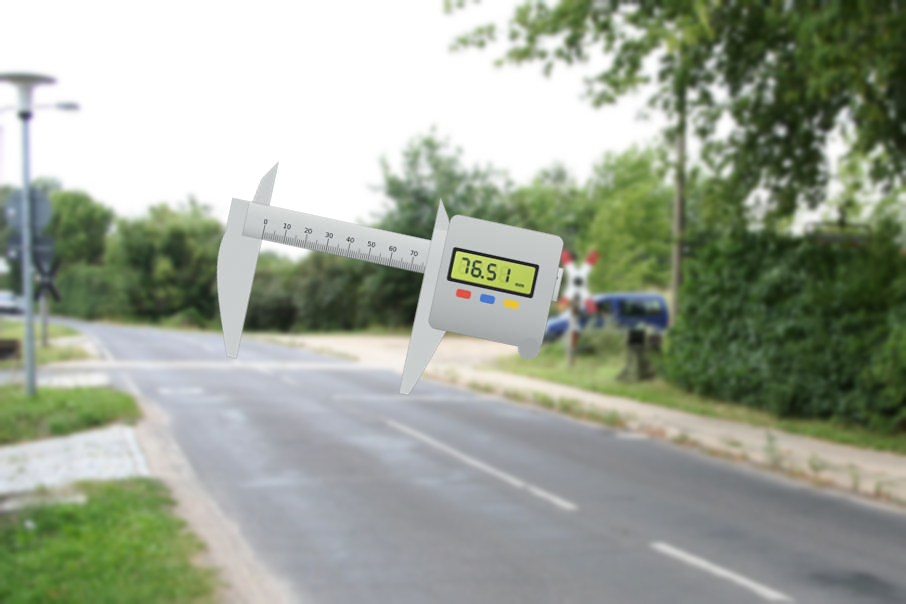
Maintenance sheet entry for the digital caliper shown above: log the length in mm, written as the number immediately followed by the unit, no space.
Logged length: 76.51mm
